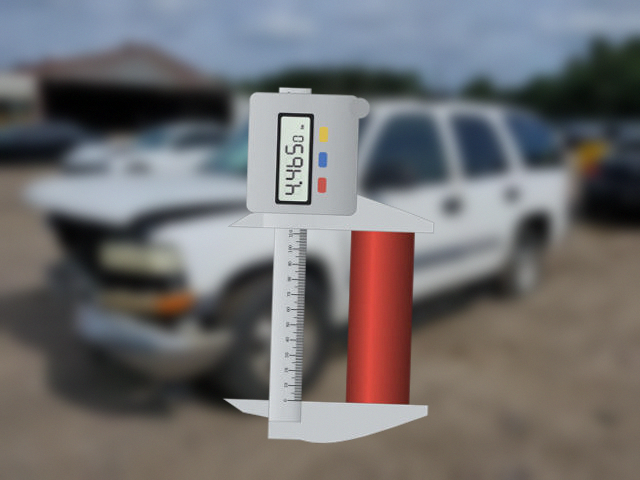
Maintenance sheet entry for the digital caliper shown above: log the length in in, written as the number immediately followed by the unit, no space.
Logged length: 4.4650in
